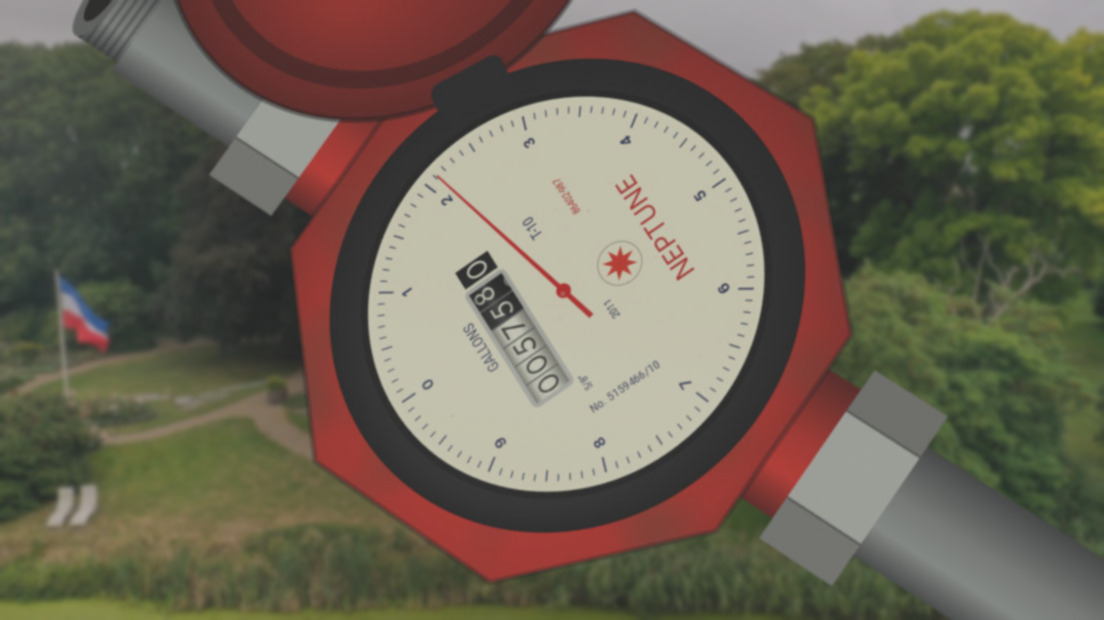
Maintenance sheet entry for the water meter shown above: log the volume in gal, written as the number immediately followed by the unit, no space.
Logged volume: 57582.1gal
